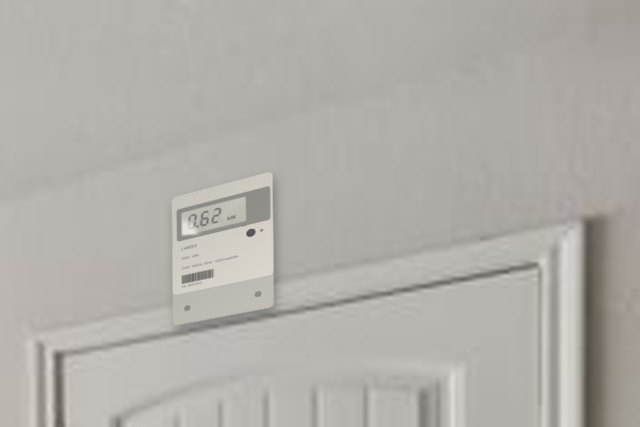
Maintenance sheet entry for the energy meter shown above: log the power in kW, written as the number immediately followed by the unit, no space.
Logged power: 0.62kW
